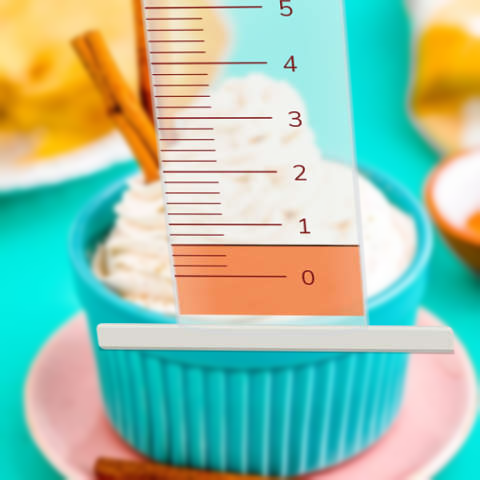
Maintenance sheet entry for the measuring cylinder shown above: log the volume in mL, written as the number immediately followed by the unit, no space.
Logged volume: 0.6mL
